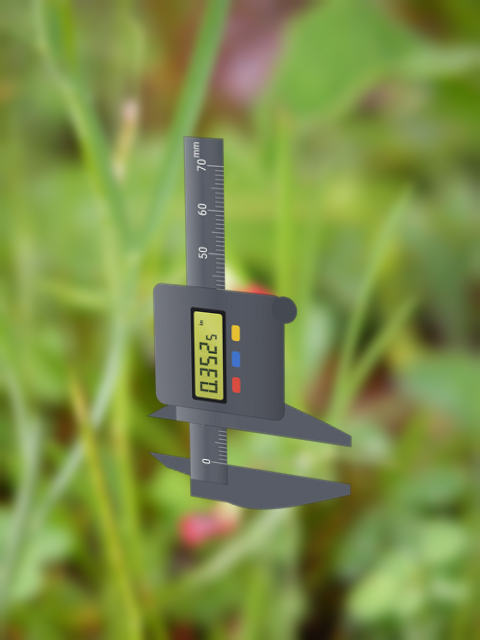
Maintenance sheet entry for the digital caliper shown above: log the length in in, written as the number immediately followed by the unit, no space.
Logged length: 0.3525in
